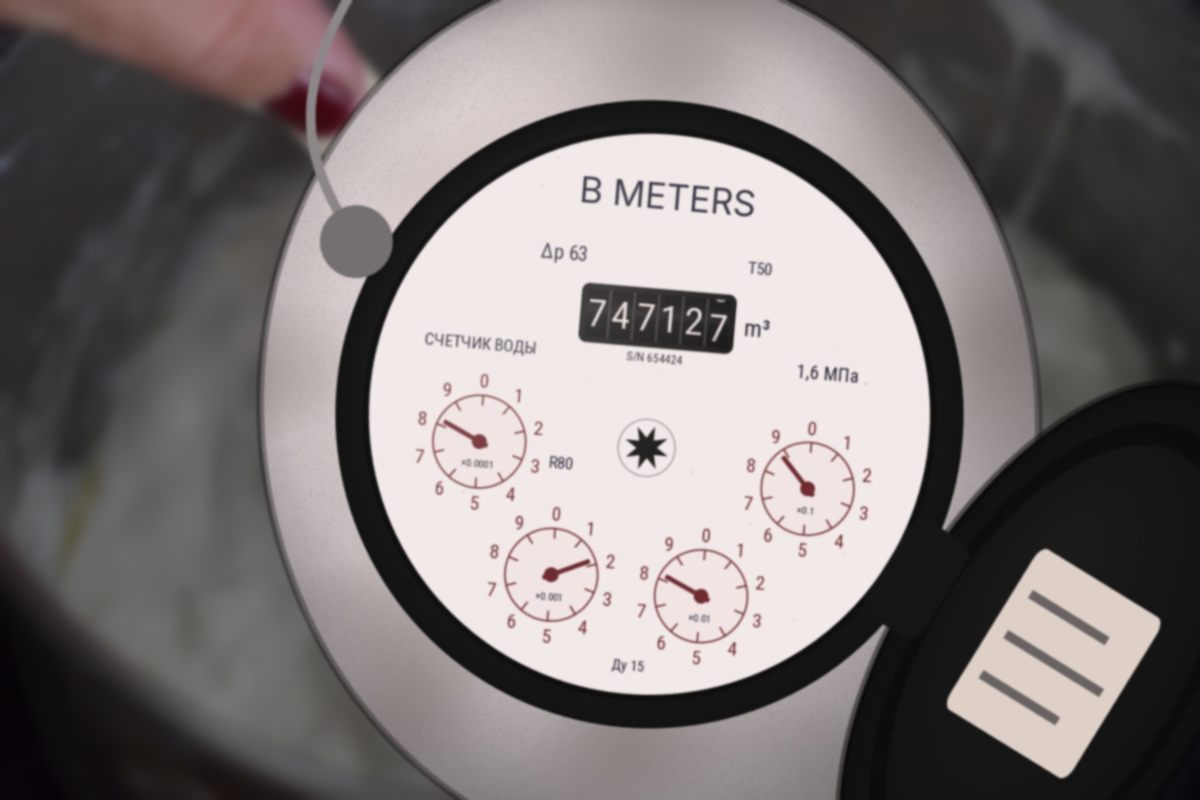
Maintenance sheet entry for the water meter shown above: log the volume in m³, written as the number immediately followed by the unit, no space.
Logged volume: 747126.8818m³
